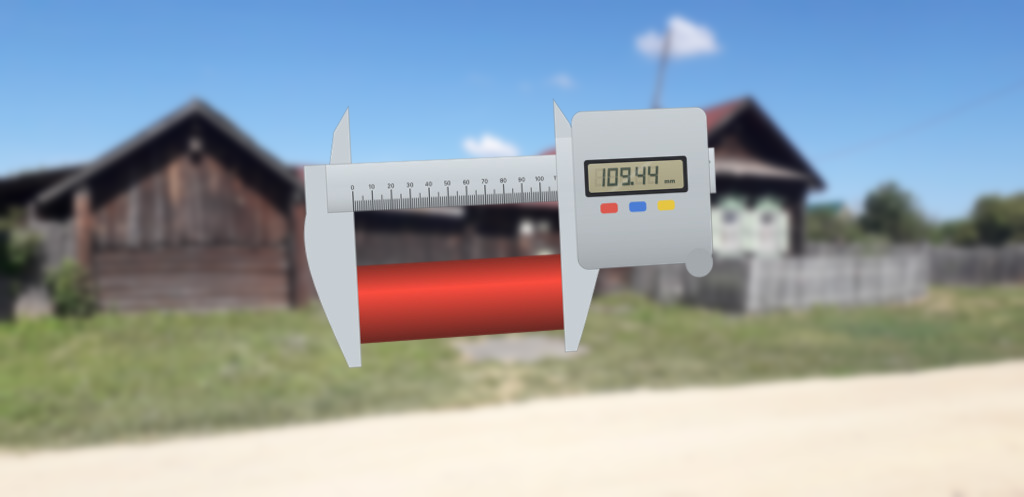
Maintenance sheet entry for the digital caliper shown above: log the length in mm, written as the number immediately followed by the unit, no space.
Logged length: 109.44mm
